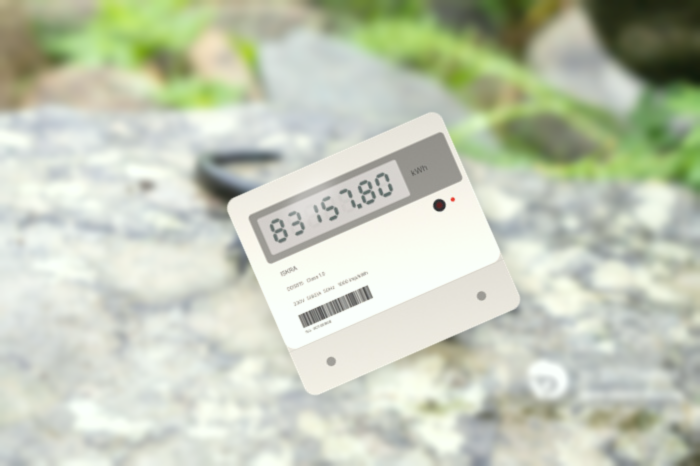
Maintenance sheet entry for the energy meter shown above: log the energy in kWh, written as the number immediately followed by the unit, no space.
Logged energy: 83157.80kWh
